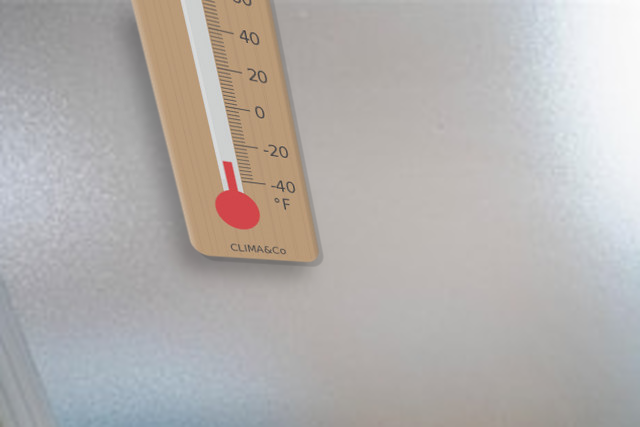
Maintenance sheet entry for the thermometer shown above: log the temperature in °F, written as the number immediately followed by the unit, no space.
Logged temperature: -30°F
